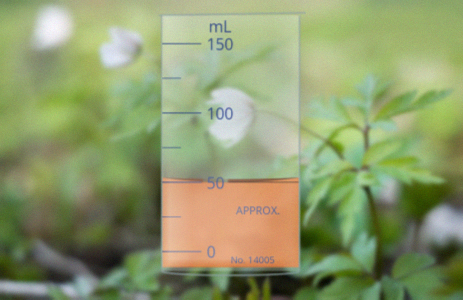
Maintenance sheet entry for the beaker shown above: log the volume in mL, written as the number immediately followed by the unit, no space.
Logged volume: 50mL
